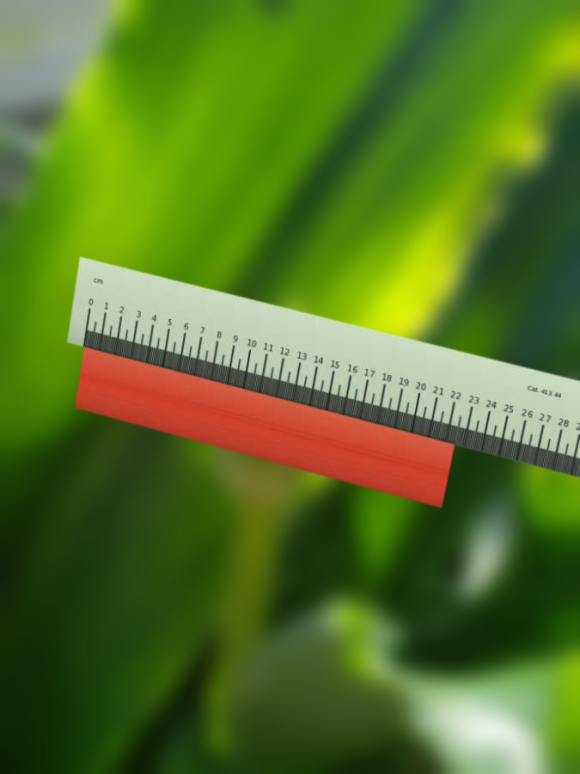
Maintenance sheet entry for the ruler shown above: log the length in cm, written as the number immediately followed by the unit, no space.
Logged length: 22.5cm
